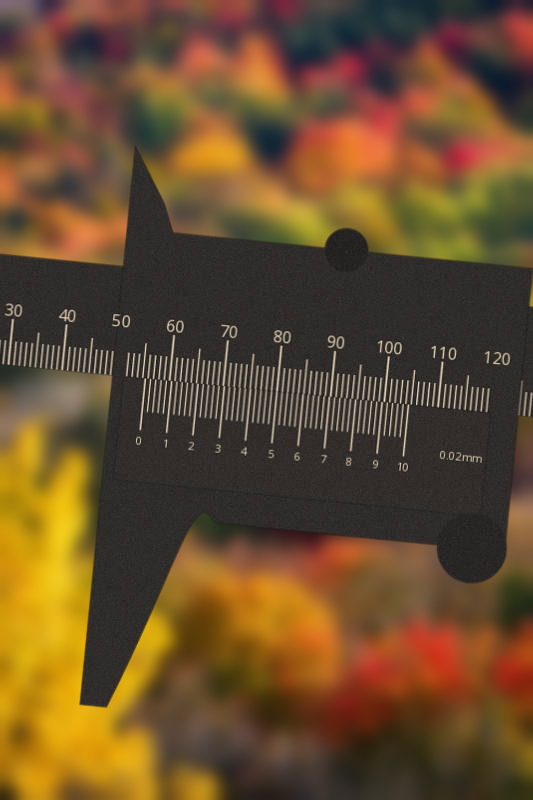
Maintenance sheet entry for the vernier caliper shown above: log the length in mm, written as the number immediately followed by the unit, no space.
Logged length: 55.5mm
